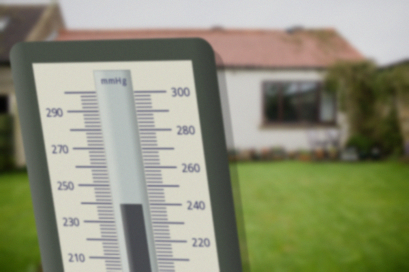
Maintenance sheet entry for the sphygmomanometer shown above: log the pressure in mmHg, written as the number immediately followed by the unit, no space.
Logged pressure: 240mmHg
